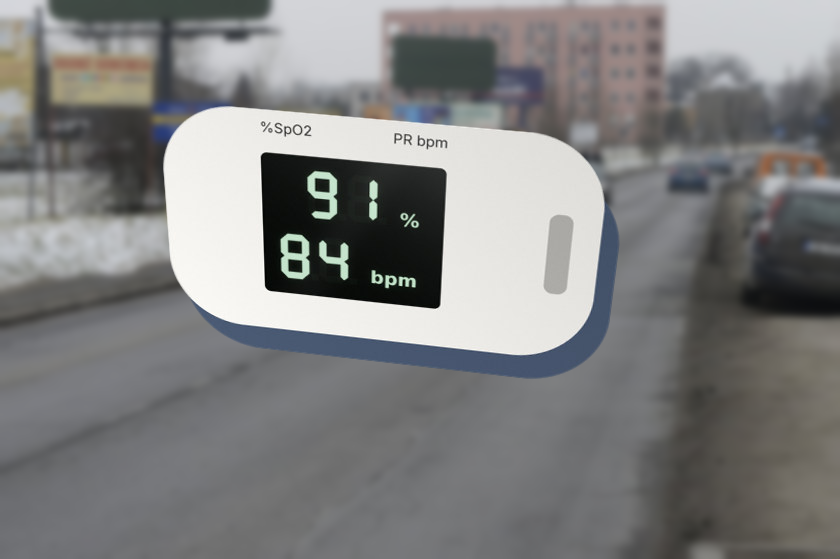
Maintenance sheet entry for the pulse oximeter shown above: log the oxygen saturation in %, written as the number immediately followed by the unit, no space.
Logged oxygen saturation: 91%
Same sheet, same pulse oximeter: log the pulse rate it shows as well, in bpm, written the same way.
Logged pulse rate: 84bpm
